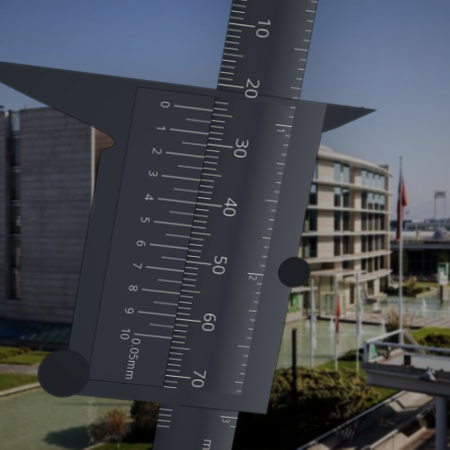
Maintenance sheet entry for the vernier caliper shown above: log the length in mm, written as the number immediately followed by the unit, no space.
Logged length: 24.4mm
